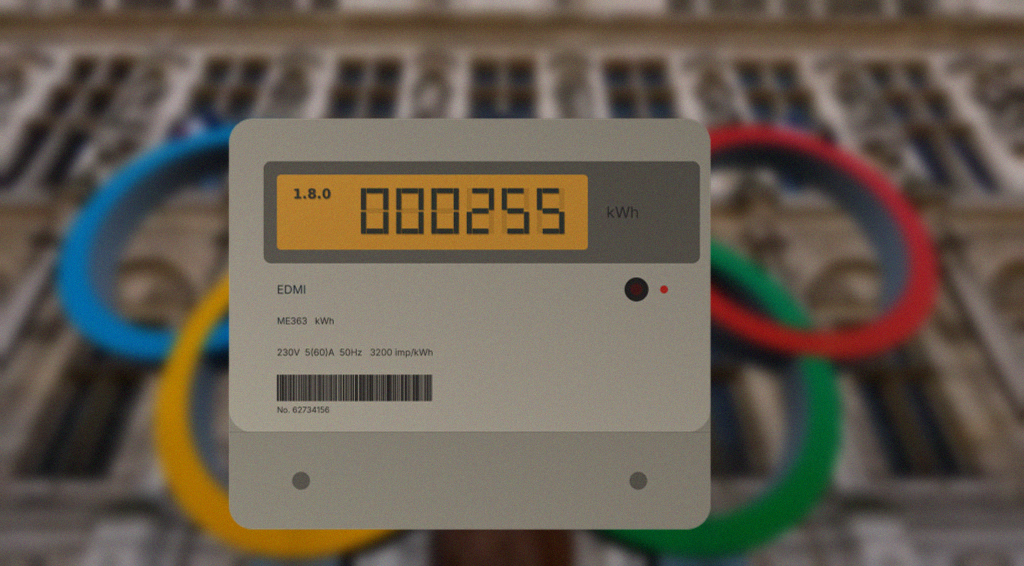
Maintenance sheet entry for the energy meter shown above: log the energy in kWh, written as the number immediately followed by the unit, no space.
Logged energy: 255kWh
